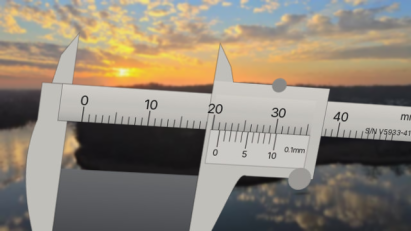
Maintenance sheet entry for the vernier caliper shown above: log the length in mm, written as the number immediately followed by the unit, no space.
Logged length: 21.2mm
